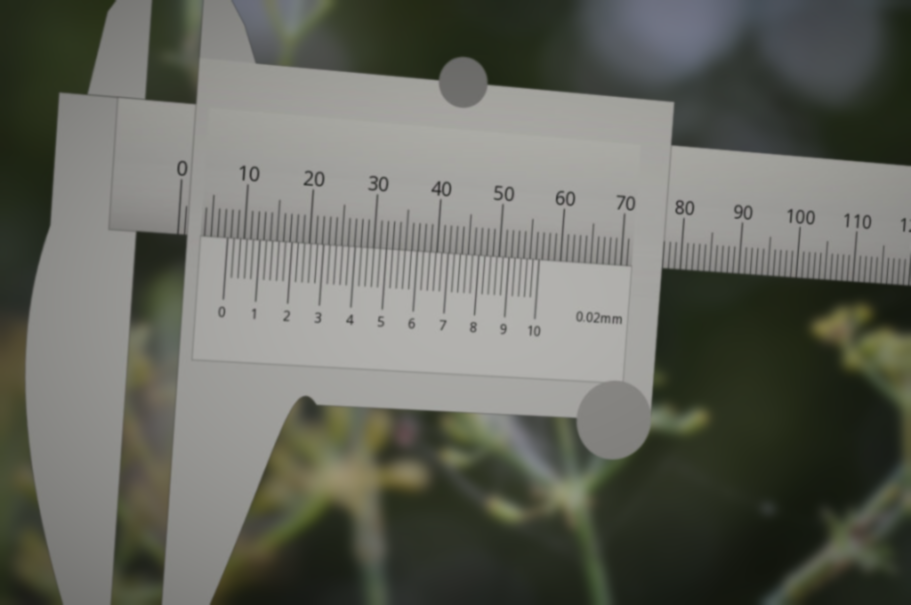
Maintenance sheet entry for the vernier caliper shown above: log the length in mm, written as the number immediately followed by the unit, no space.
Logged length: 7.5mm
